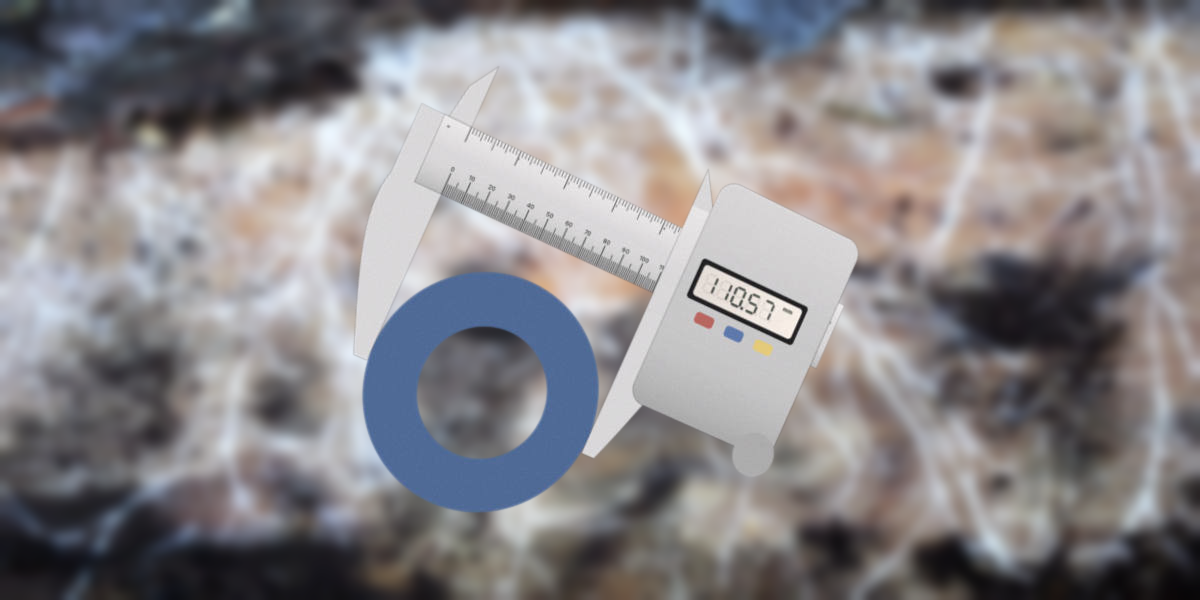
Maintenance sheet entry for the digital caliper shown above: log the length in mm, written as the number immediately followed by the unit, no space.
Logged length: 110.57mm
